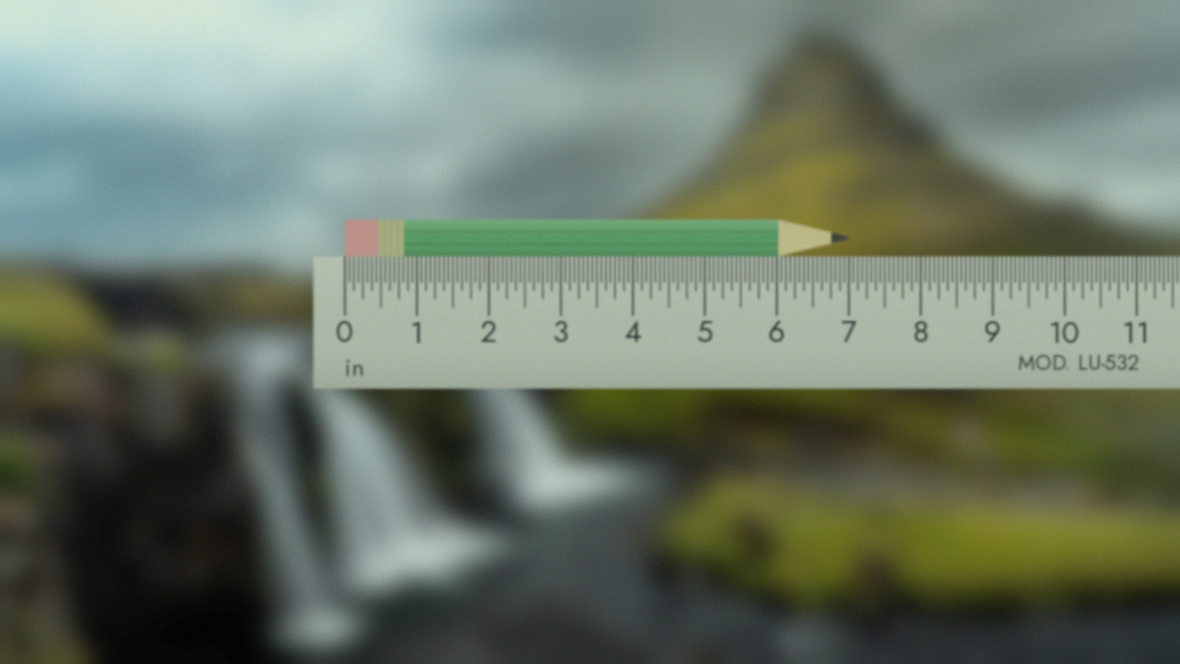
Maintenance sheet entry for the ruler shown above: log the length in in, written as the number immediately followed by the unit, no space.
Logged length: 7in
